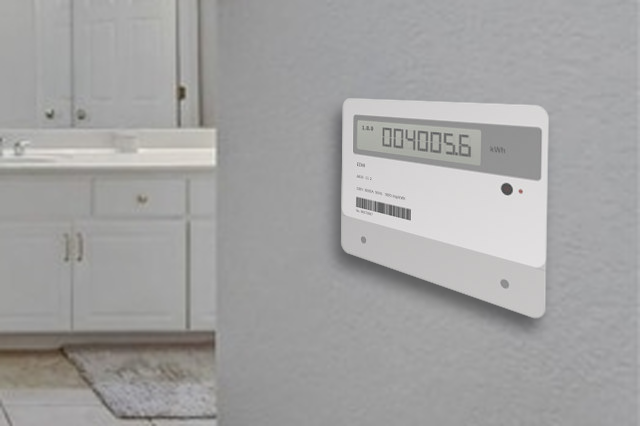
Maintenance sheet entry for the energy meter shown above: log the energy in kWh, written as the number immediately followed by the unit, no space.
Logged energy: 4005.6kWh
